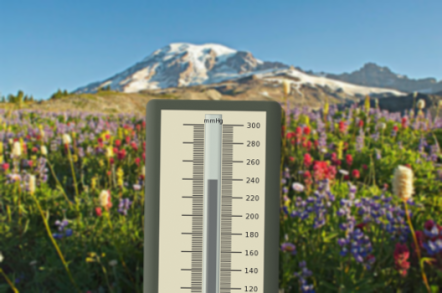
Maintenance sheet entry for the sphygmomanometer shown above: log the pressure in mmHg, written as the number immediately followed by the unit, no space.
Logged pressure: 240mmHg
